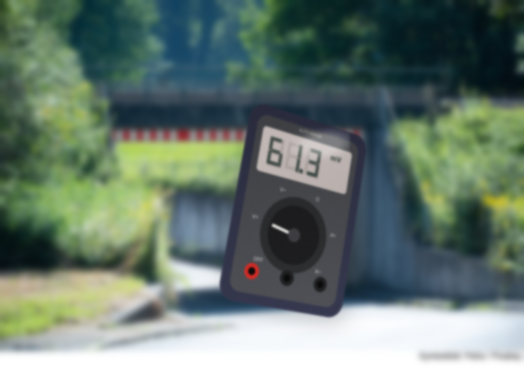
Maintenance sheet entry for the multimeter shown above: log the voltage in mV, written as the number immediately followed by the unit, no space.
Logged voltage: 61.3mV
